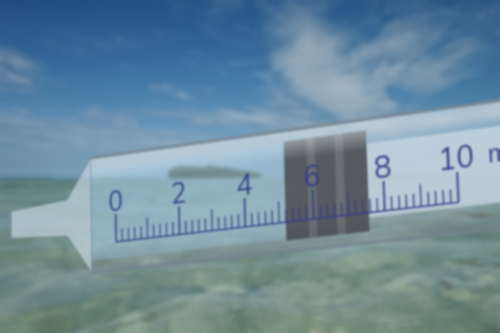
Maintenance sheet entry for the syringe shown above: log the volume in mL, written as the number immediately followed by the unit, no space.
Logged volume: 5.2mL
